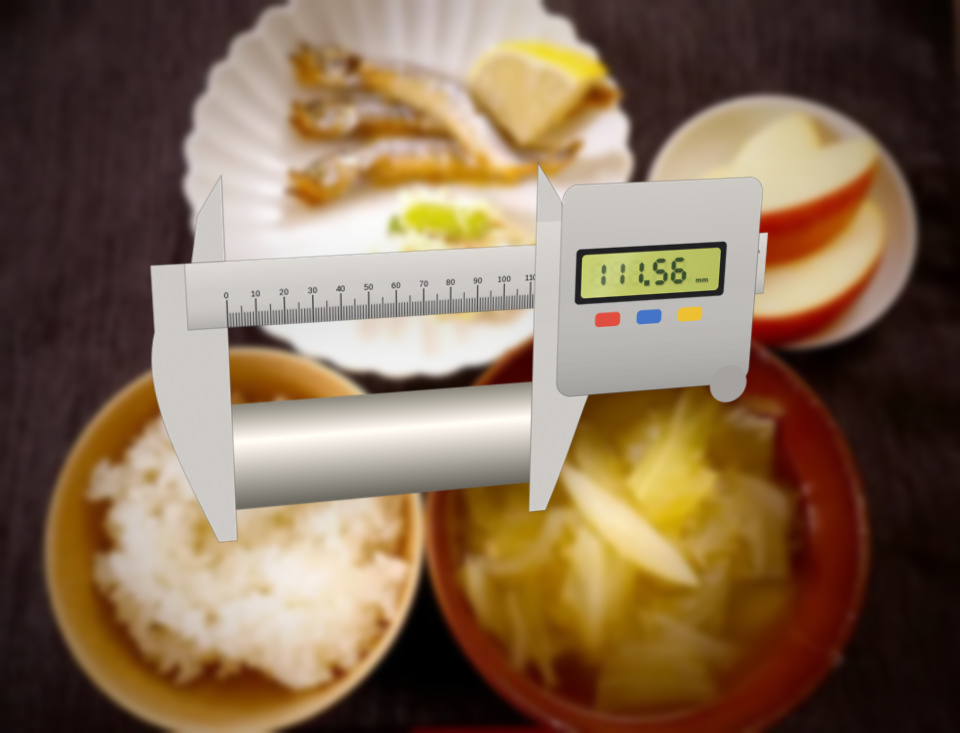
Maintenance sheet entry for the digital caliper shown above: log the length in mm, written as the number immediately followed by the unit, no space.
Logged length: 111.56mm
